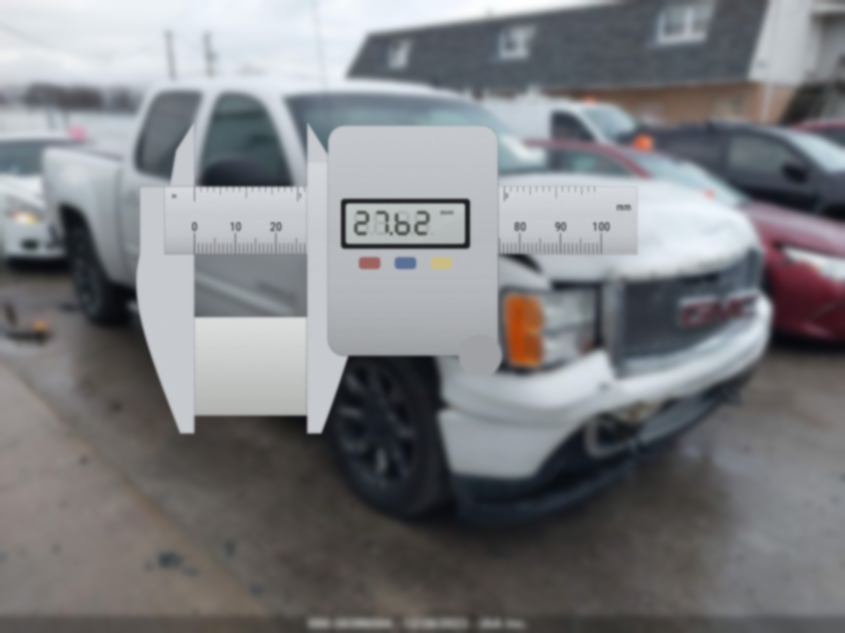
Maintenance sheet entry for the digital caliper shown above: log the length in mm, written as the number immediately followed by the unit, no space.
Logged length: 27.62mm
